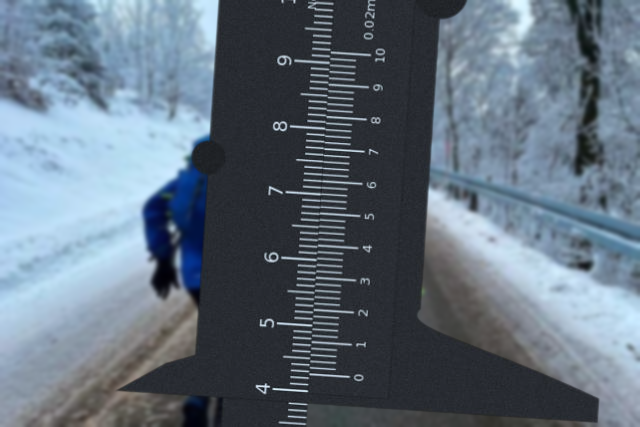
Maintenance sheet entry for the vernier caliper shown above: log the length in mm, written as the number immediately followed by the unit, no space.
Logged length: 42.6mm
